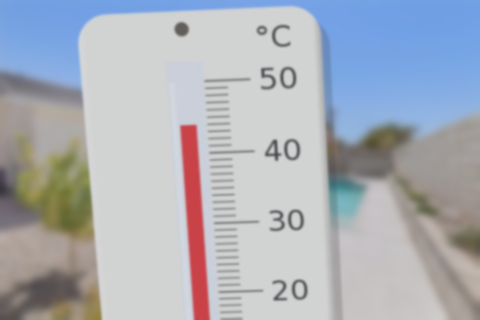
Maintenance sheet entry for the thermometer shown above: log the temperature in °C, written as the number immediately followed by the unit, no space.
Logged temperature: 44°C
